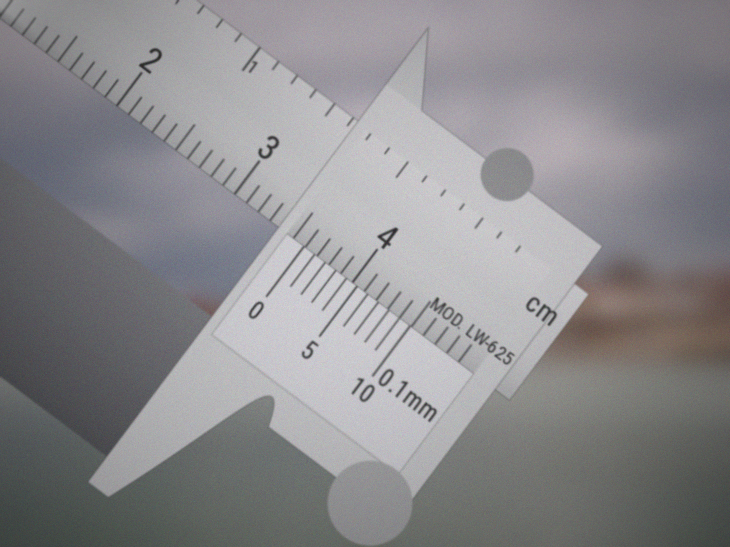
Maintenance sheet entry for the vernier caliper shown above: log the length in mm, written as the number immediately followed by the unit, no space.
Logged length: 35.9mm
